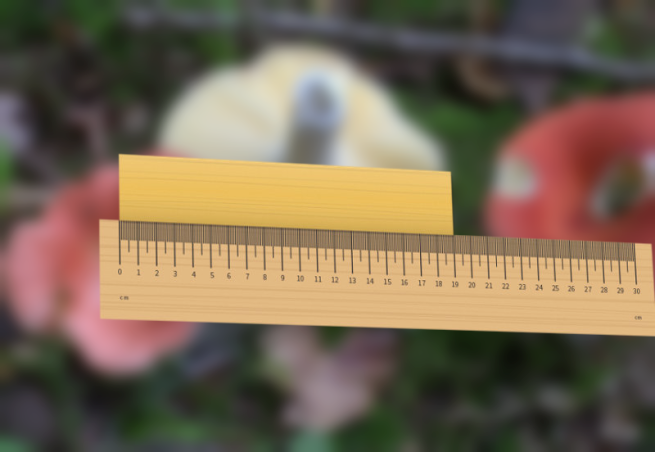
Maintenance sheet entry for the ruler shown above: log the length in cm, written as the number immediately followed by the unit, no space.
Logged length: 19cm
